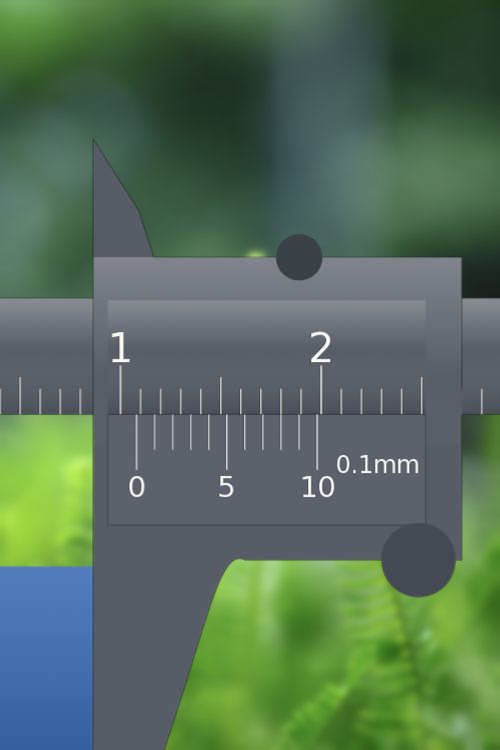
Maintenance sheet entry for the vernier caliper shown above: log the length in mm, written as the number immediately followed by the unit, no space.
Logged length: 10.8mm
